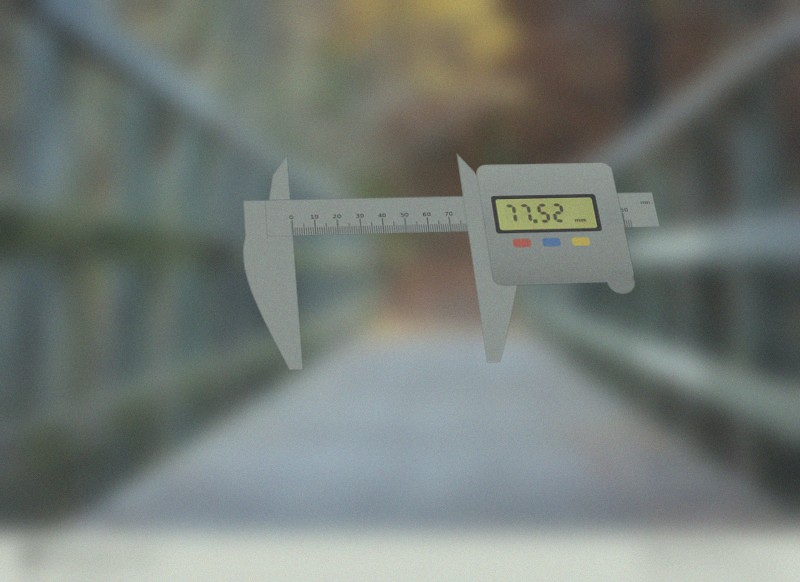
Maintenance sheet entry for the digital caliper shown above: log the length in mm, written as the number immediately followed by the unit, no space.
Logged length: 77.52mm
